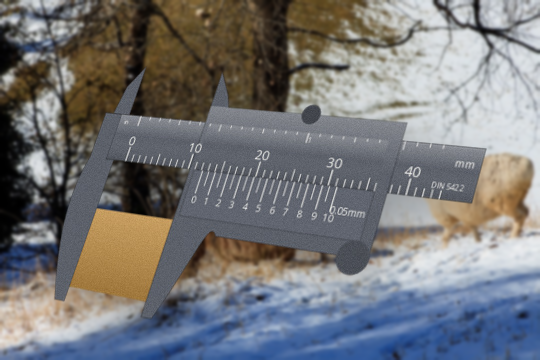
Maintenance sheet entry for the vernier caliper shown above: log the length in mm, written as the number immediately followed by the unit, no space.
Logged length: 12.2mm
